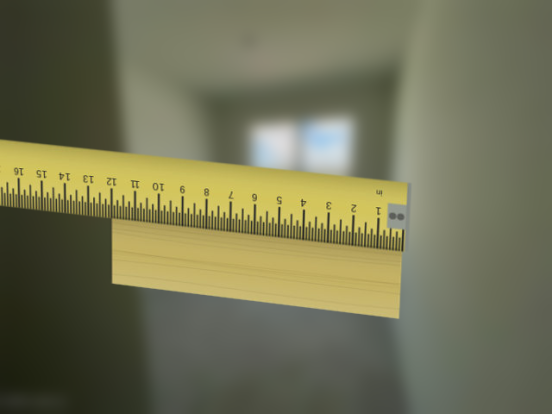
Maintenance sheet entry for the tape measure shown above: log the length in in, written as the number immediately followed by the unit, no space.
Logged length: 12in
